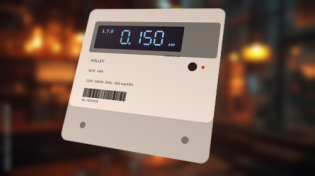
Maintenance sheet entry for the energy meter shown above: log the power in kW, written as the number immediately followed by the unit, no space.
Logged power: 0.150kW
